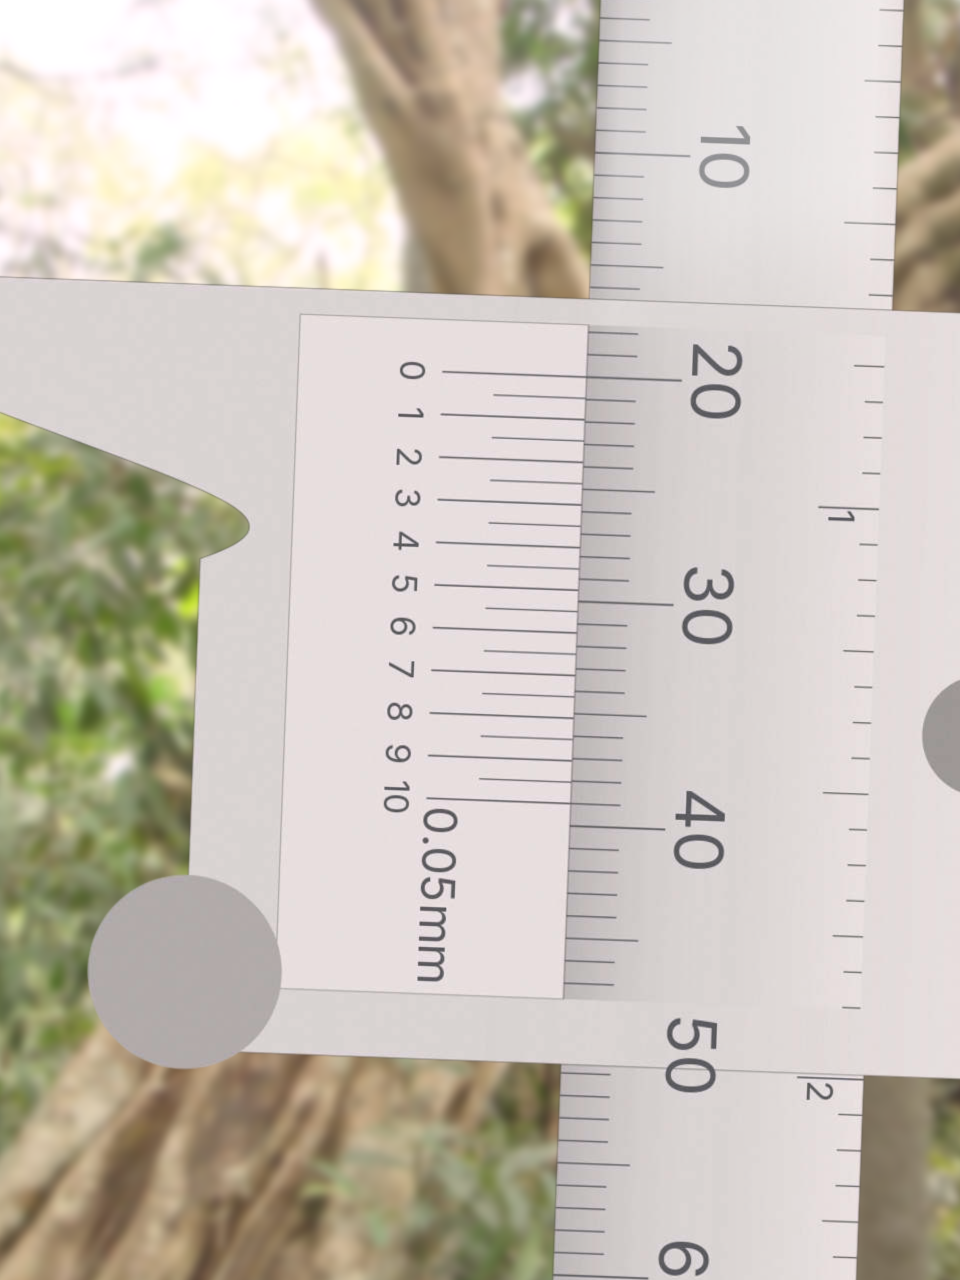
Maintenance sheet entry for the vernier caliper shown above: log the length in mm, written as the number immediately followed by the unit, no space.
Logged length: 20.0mm
